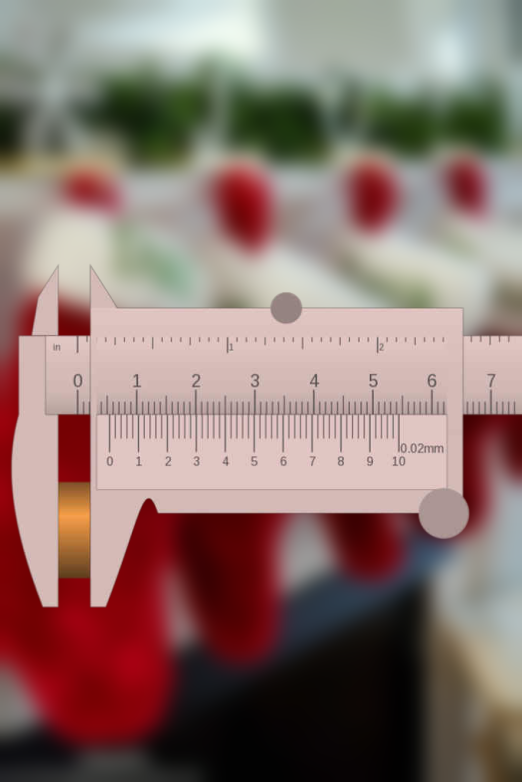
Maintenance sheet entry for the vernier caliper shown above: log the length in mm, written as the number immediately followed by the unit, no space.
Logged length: 5.4mm
